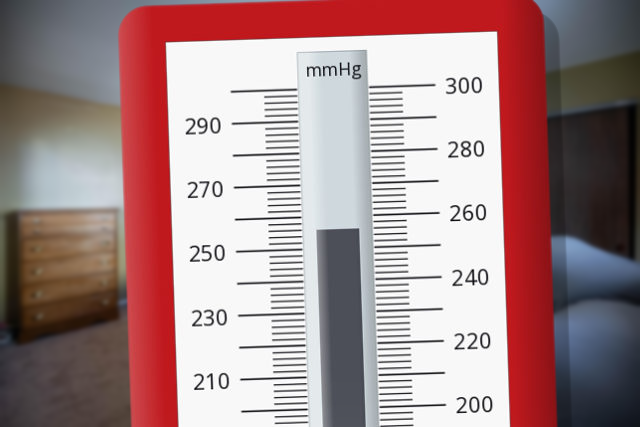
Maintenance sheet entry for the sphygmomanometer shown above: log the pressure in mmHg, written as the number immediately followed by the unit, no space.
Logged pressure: 256mmHg
